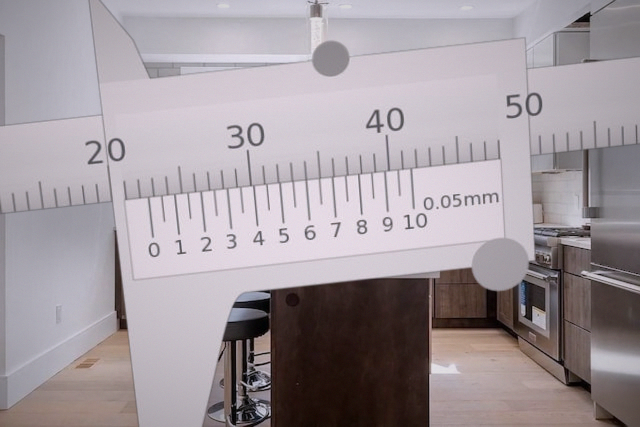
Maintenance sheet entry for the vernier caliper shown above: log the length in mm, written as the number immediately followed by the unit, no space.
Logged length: 22.6mm
